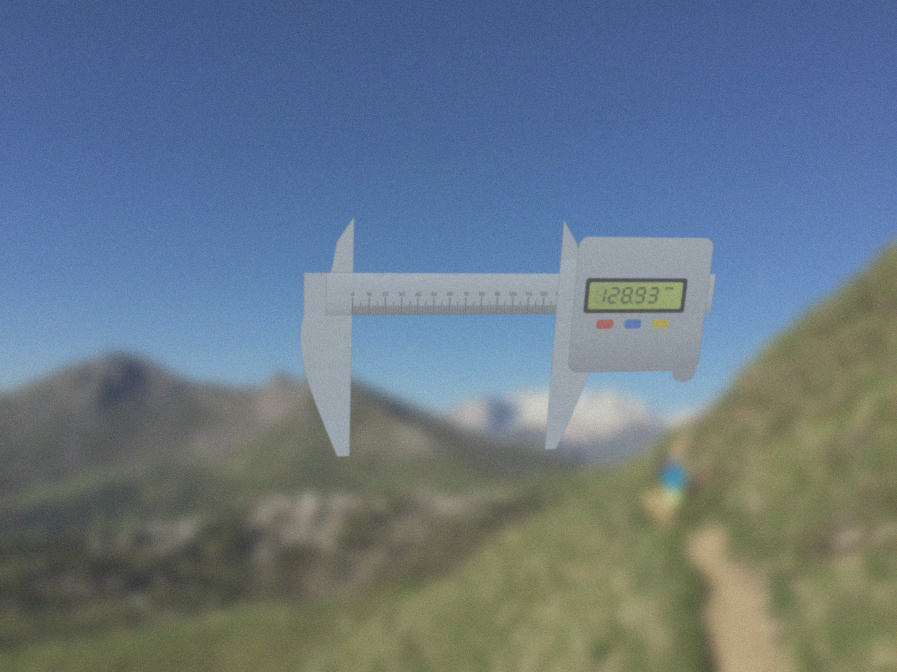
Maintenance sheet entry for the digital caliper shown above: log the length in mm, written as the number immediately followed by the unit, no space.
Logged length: 128.93mm
